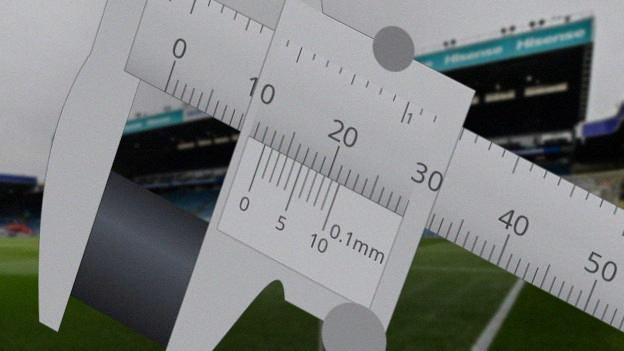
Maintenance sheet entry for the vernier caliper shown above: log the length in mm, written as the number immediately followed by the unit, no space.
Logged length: 12.4mm
